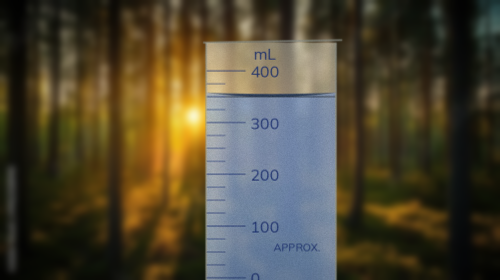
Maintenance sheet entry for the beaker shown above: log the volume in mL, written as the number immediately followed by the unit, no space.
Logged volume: 350mL
